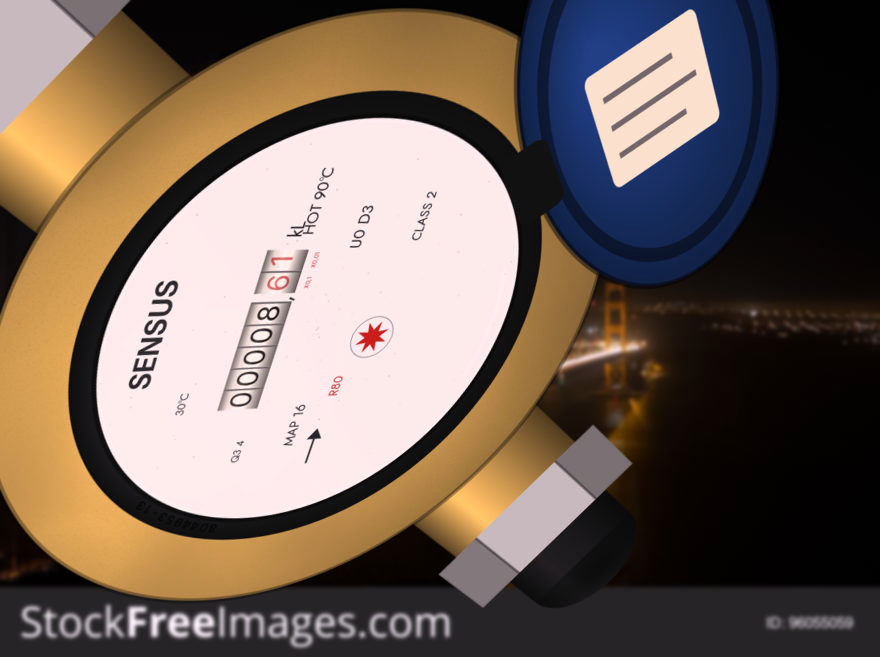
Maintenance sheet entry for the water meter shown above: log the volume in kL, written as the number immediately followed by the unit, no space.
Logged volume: 8.61kL
